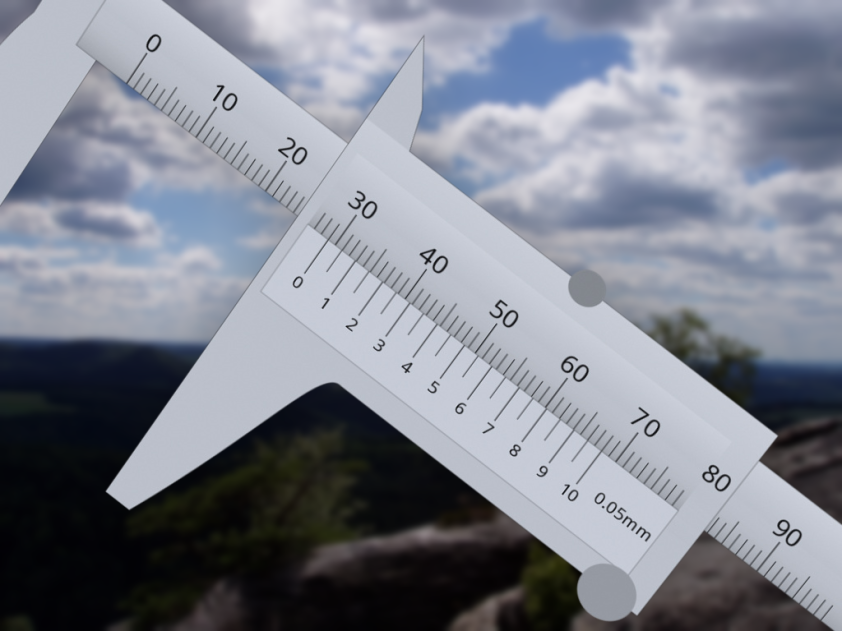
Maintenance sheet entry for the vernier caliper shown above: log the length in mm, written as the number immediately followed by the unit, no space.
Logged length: 29.0mm
